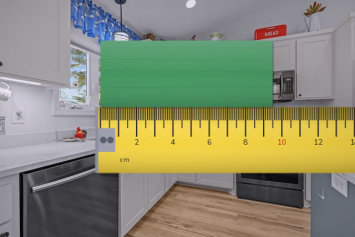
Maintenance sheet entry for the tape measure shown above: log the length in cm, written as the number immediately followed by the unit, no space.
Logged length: 9.5cm
